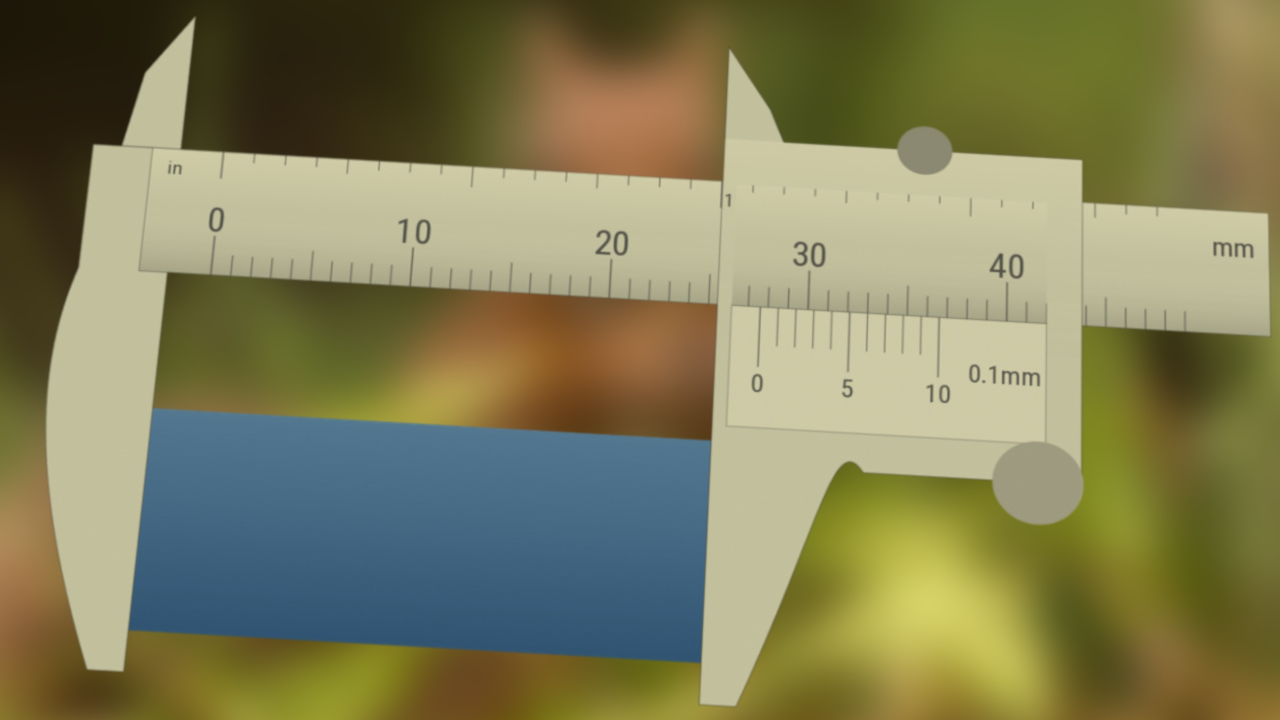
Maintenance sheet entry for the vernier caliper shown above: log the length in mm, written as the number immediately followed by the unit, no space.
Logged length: 27.6mm
